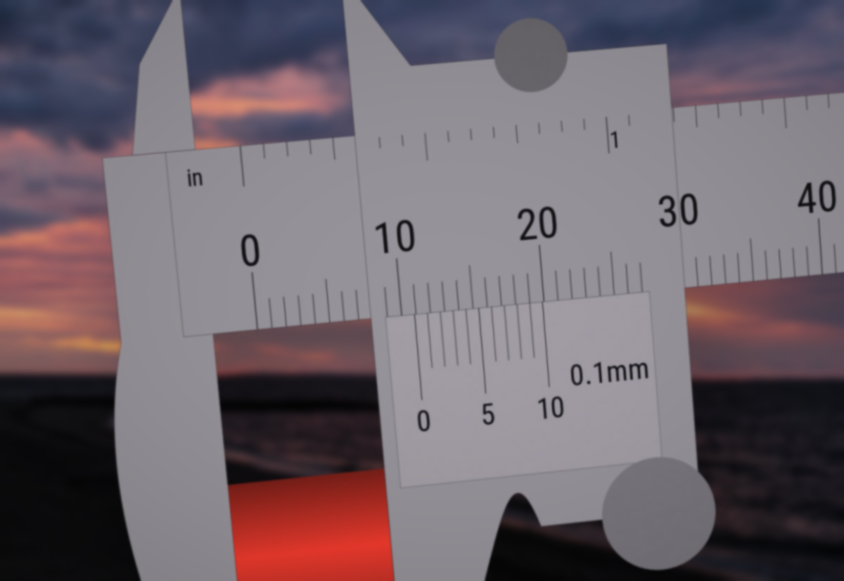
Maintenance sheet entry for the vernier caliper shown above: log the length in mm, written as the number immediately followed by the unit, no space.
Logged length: 10.9mm
